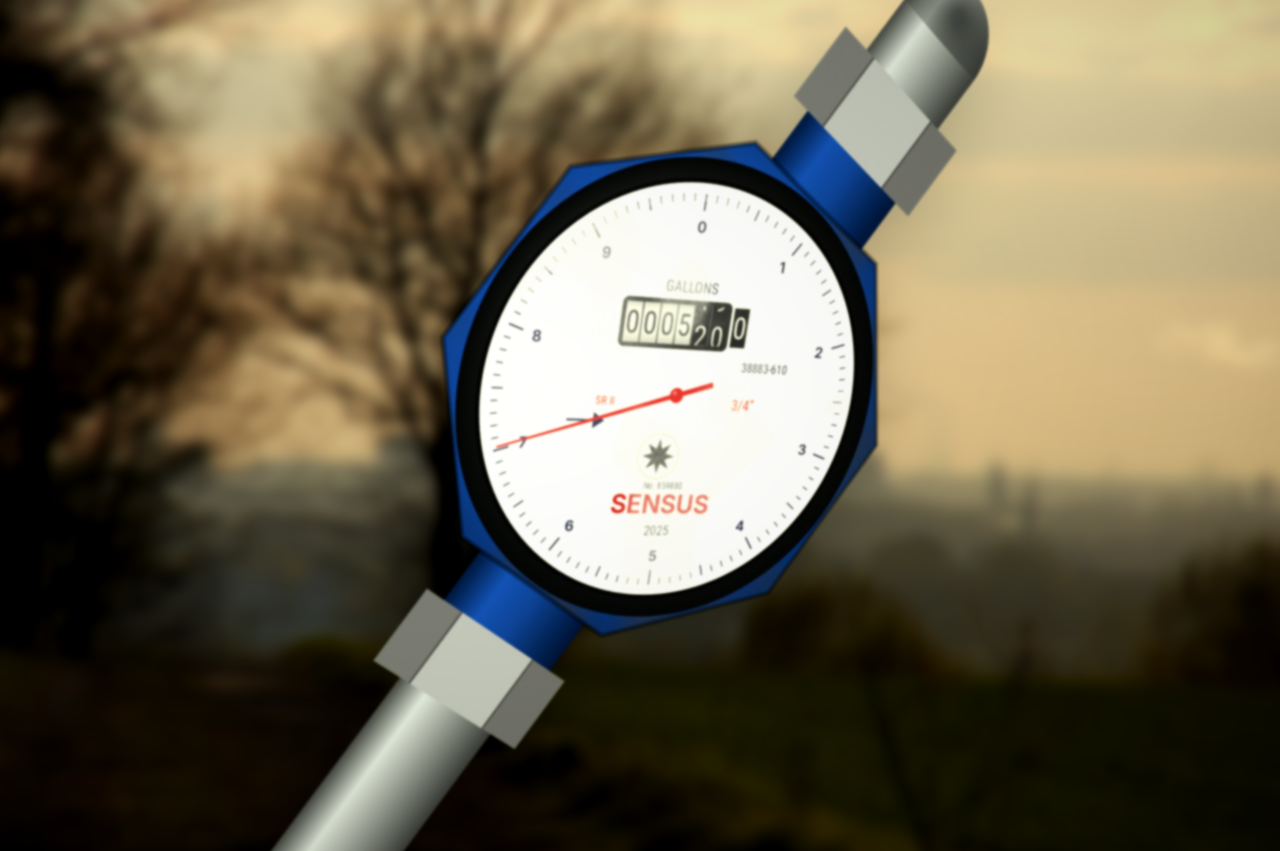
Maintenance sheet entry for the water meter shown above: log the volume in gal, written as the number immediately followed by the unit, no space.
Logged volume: 5197.0gal
